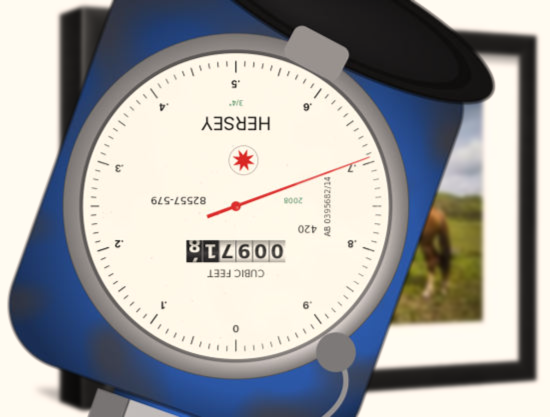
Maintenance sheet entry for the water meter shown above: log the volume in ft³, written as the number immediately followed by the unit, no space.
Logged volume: 9717.69ft³
